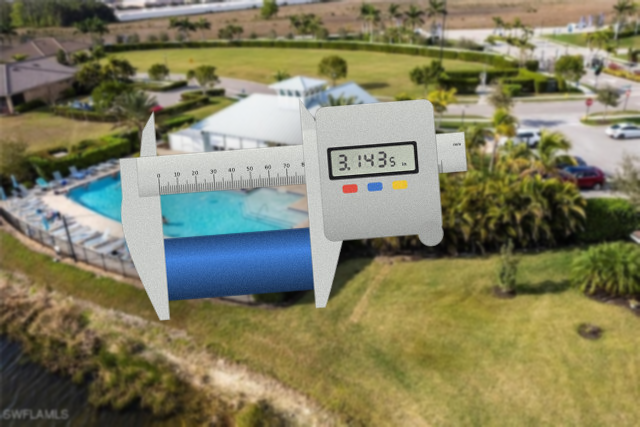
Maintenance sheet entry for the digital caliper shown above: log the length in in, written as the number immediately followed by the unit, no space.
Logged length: 3.1435in
